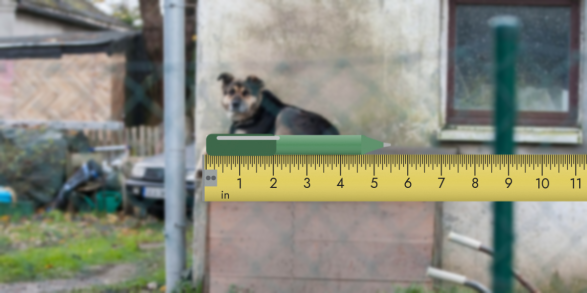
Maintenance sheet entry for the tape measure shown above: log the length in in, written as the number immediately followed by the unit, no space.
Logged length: 5.5in
